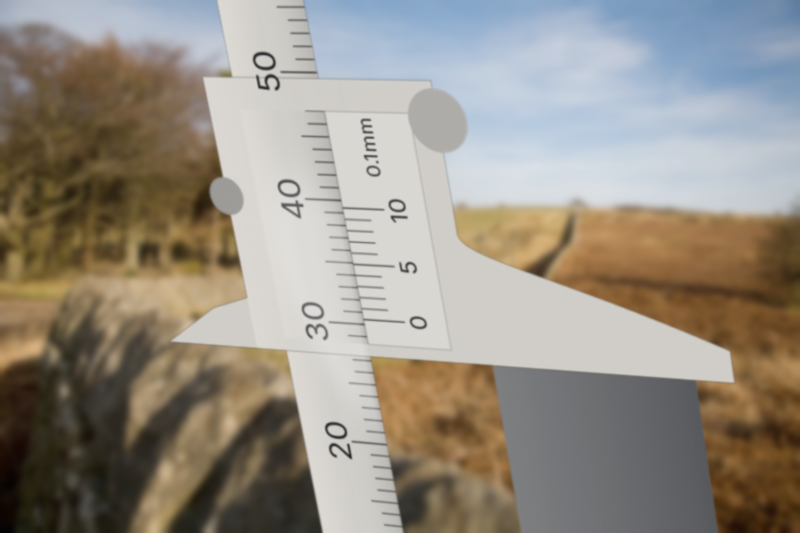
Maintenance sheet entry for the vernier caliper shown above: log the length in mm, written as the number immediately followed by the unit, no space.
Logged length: 30.4mm
